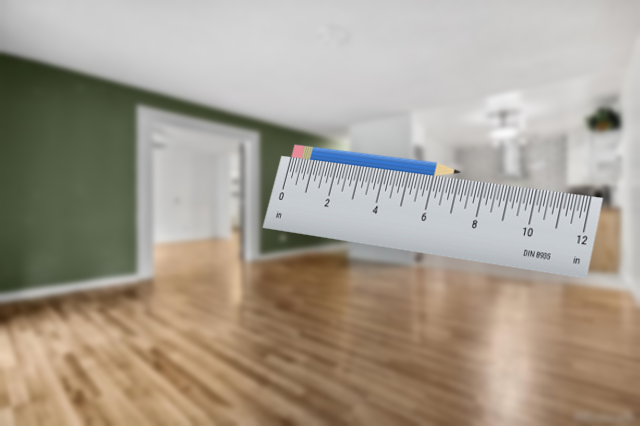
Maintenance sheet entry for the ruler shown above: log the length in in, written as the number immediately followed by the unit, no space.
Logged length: 7in
